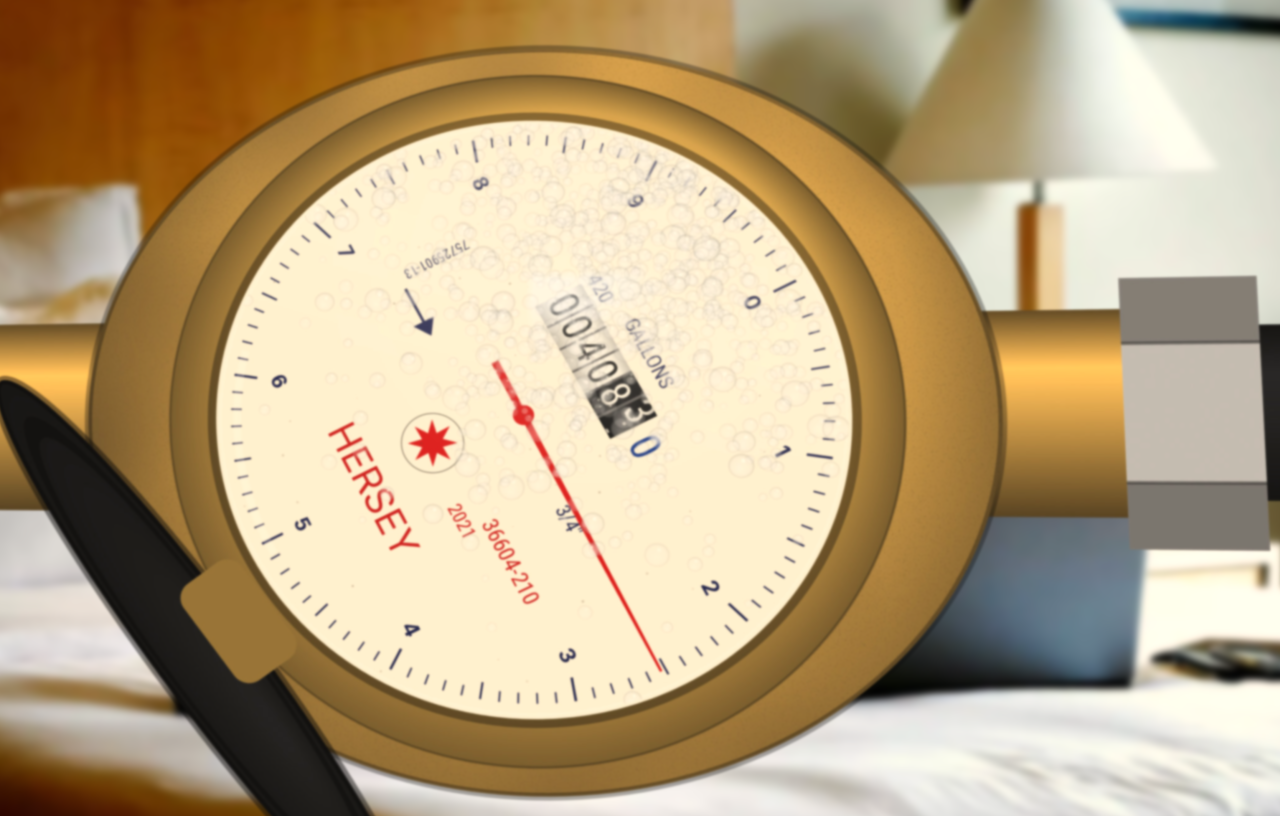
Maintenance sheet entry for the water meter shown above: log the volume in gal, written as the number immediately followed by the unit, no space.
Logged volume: 40832.5gal
